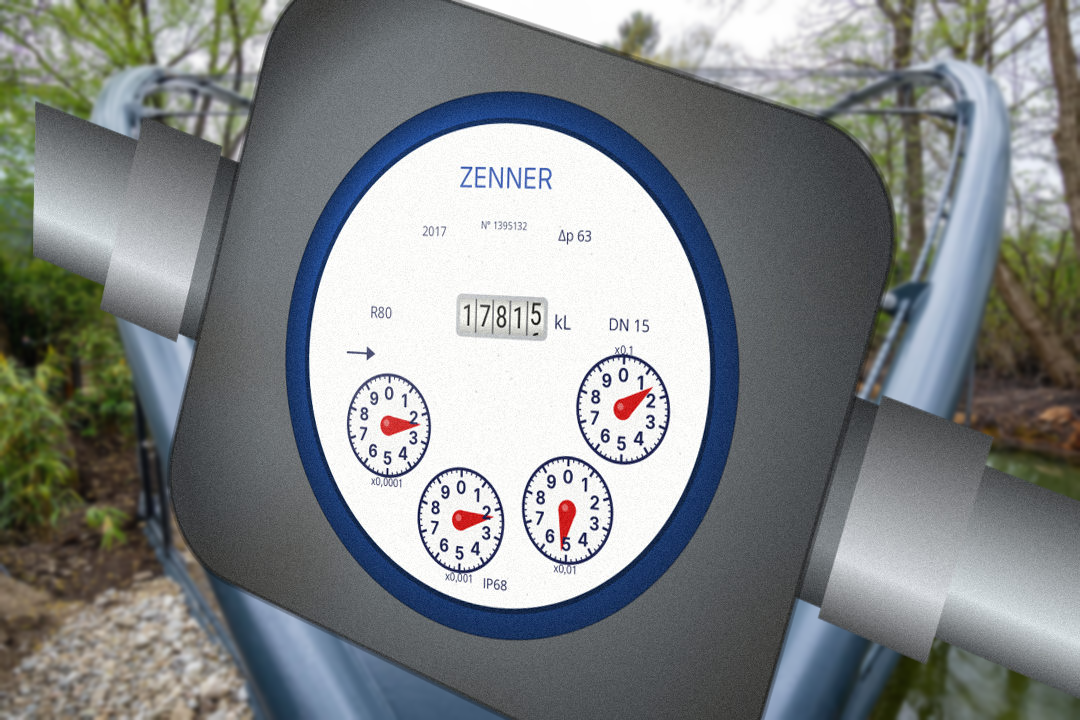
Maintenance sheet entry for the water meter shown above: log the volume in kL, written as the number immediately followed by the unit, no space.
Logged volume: 17815.1522kL
